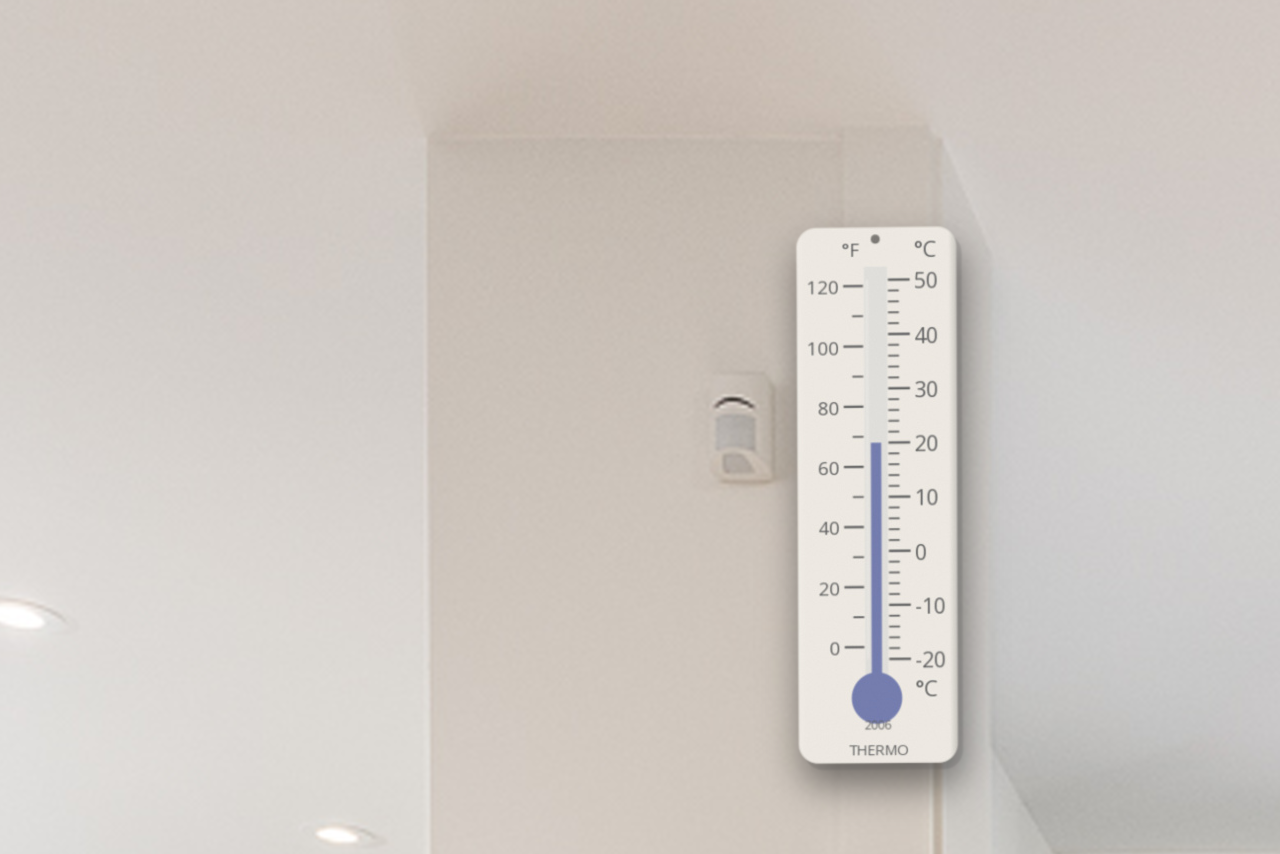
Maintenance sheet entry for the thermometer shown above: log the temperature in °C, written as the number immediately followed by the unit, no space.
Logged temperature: 20°C
